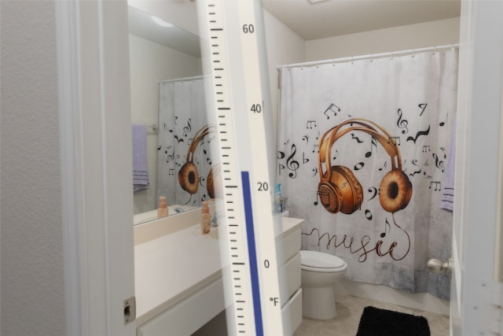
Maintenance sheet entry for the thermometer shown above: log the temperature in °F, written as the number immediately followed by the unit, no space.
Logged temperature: 24°F
